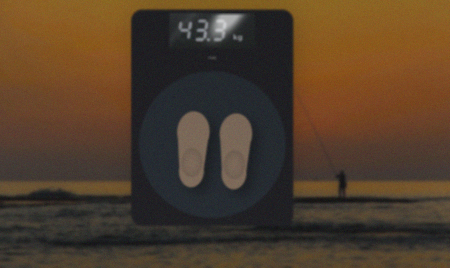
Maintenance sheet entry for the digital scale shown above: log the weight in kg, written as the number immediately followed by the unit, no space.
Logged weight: 43.3kg
